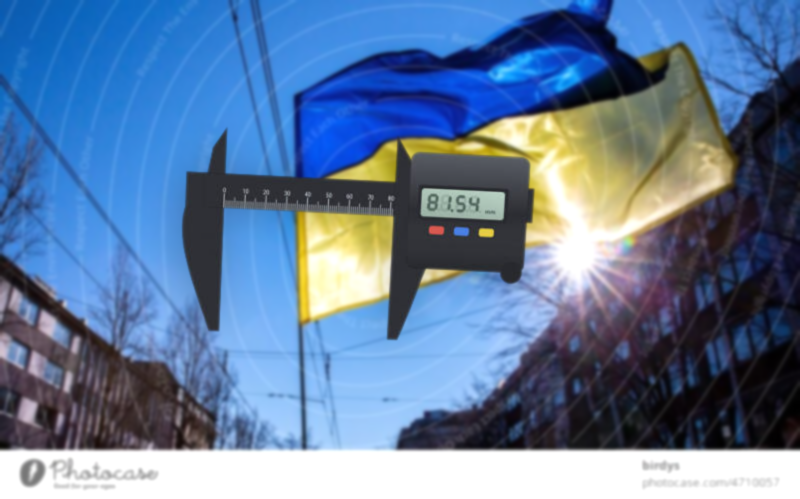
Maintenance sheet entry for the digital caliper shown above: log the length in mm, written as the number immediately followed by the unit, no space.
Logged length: 81.54mm
